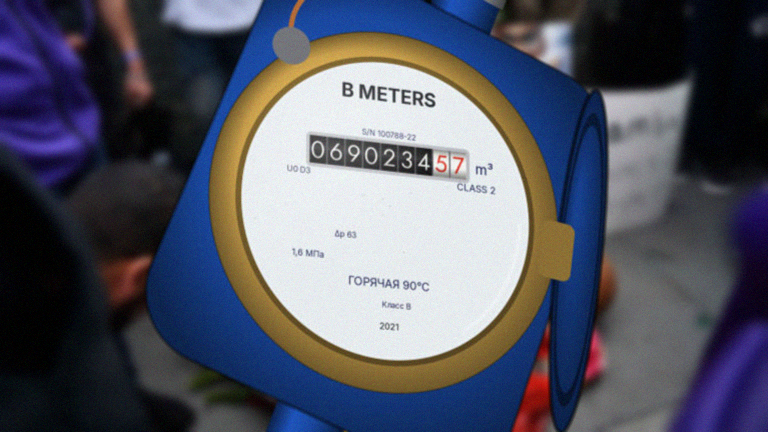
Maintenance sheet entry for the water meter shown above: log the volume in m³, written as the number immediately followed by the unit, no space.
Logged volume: 690234.57m³
